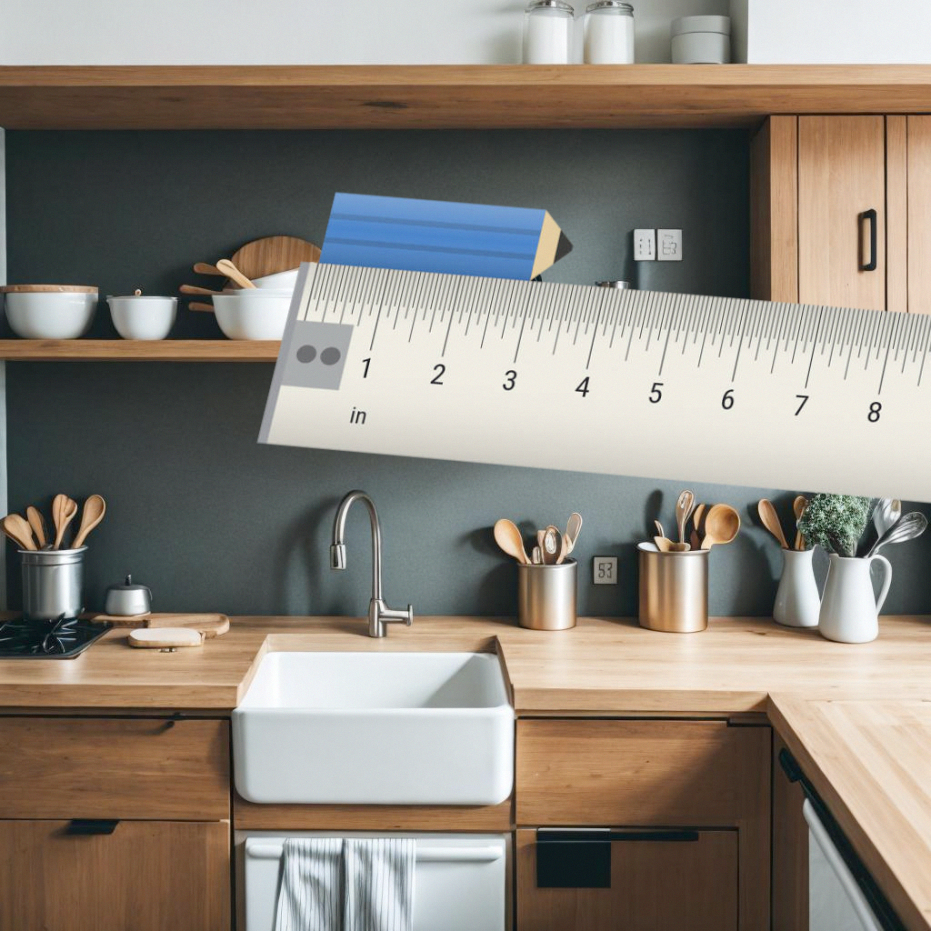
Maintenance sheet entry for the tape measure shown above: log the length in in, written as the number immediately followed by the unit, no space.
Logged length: 3.4375in
